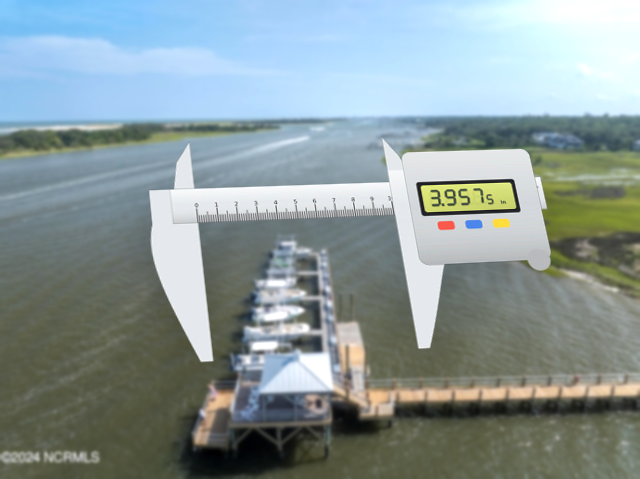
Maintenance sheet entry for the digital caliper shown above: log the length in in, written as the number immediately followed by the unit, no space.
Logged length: 3.9575in
